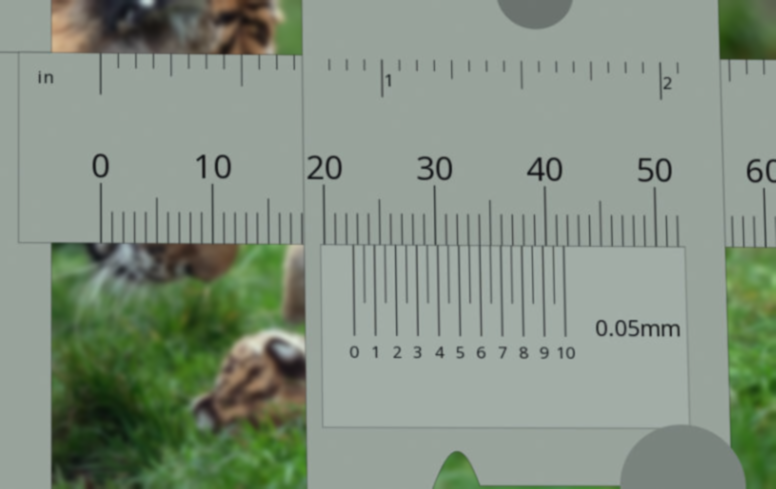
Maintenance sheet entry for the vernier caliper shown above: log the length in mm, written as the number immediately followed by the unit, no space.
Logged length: 22.6mm
